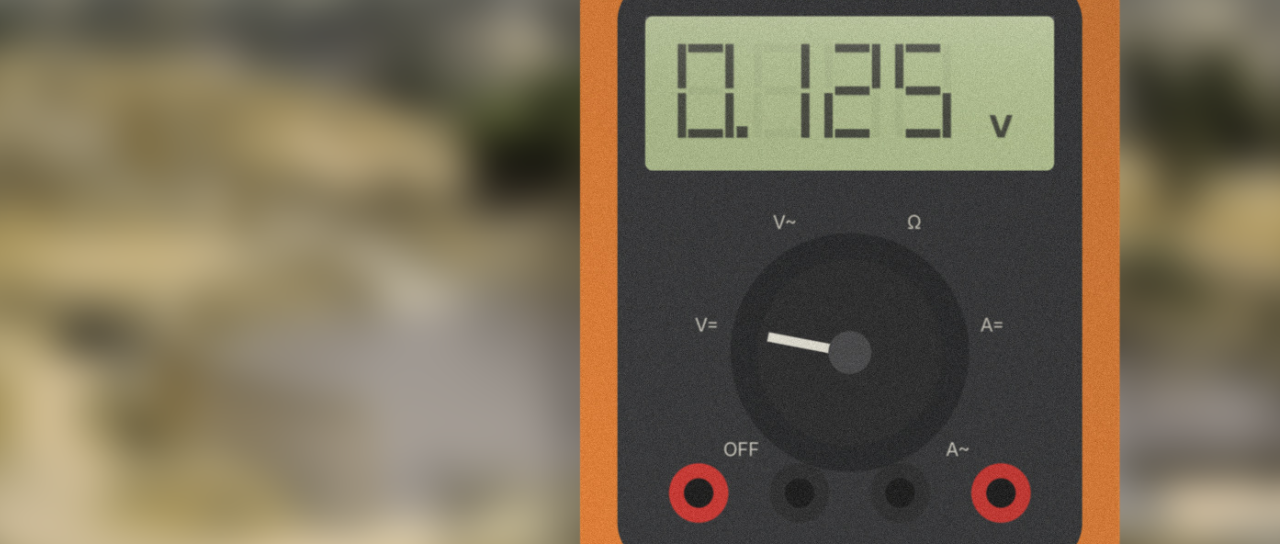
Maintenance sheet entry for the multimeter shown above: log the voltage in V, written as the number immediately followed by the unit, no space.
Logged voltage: 0.125V
